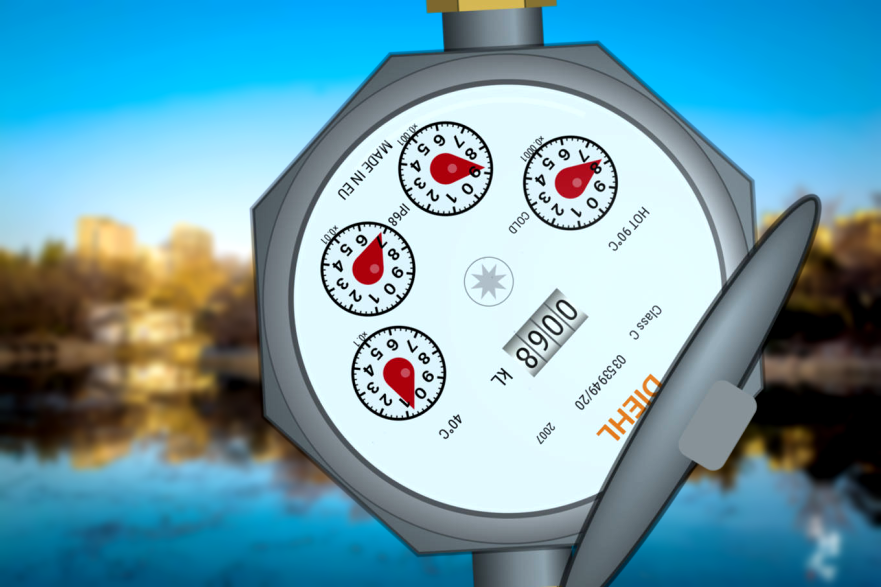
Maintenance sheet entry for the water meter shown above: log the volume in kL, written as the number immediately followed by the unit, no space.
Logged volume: 68.0687kL
